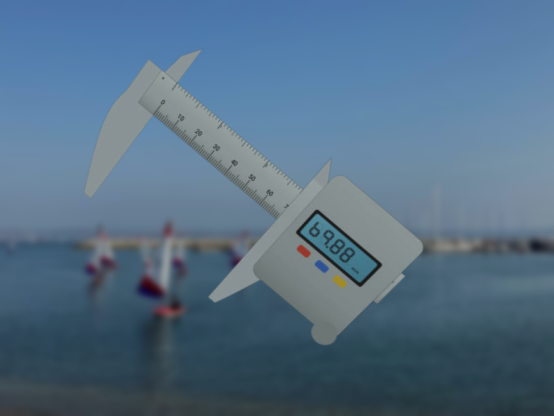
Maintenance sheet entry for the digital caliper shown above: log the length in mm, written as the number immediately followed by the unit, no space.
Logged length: 69.88mm
